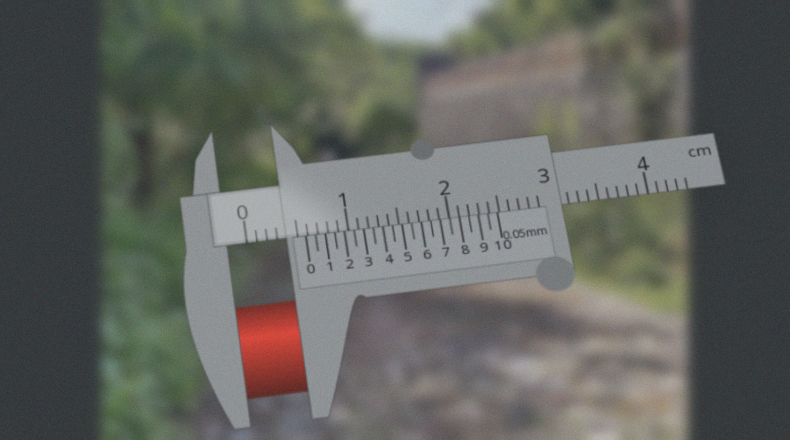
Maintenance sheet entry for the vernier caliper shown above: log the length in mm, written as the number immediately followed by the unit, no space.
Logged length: 5.8mm
